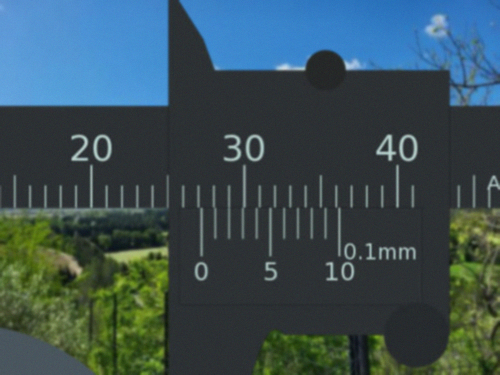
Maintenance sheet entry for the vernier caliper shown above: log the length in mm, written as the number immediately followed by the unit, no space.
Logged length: 27.2mm
